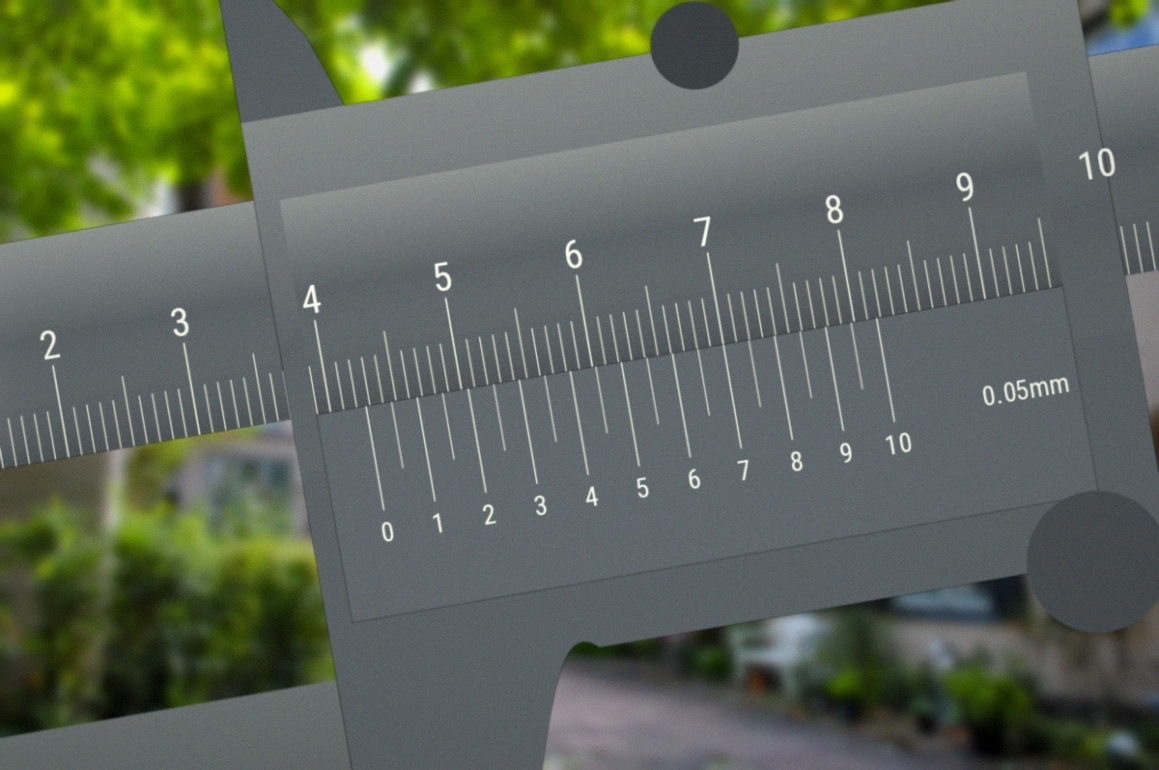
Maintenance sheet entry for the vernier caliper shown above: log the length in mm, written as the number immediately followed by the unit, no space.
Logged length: 42.7mm
